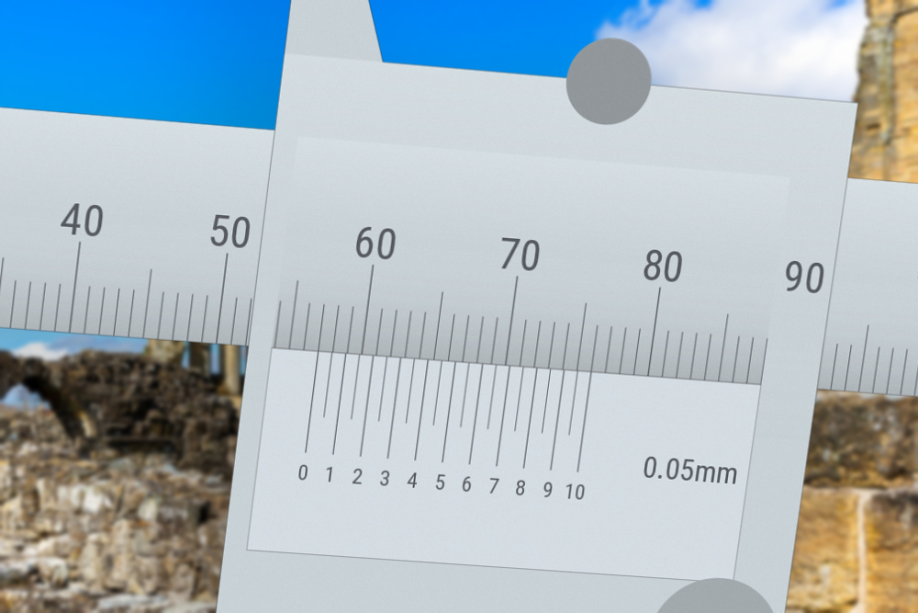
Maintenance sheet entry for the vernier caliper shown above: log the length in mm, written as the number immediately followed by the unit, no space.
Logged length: 57.0mm
